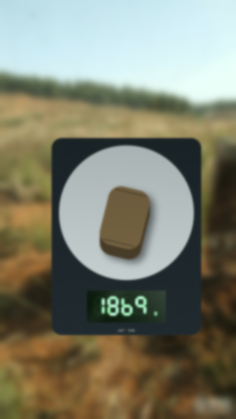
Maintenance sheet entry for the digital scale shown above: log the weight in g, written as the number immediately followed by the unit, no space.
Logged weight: 1869g
